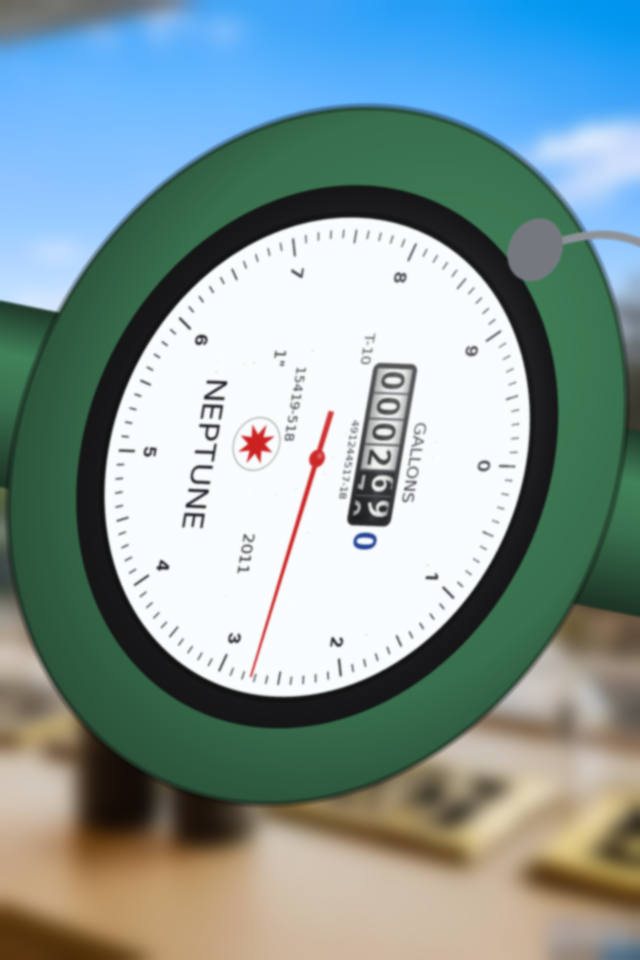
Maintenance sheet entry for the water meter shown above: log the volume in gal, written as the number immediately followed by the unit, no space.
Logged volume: 2692.7gal
